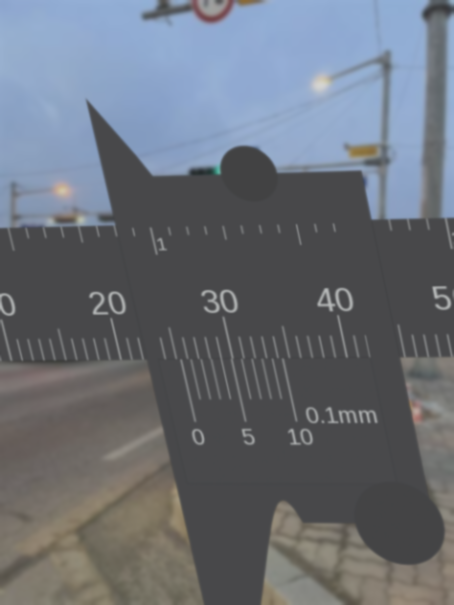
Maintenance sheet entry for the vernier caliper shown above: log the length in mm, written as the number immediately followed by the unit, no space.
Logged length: 25.4mm
